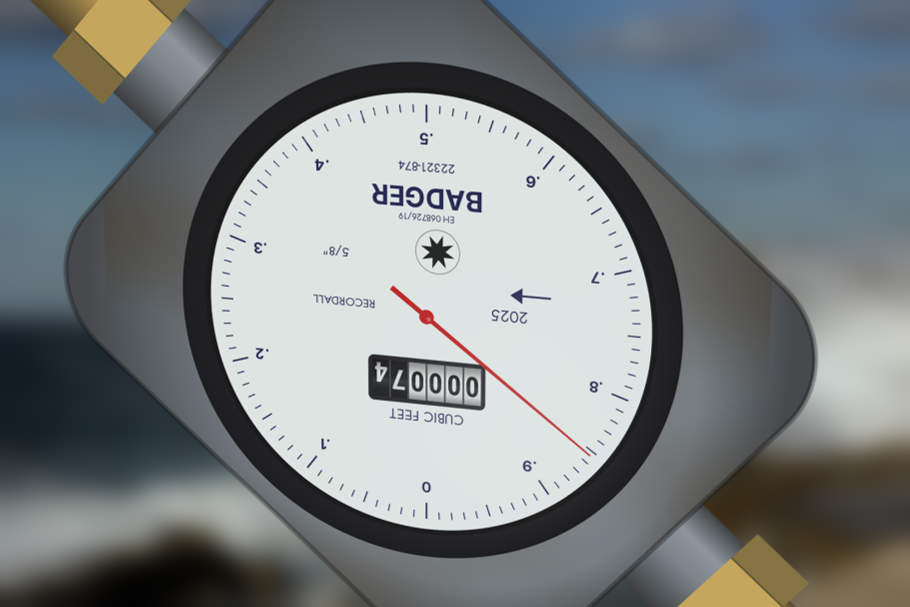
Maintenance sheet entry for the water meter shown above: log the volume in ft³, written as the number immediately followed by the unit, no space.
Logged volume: 73.85ft³
